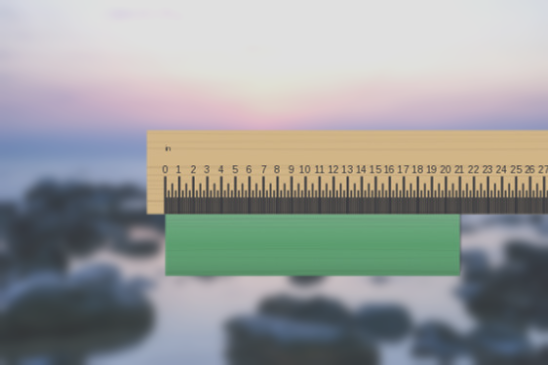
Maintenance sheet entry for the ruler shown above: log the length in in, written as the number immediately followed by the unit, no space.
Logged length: 21in
